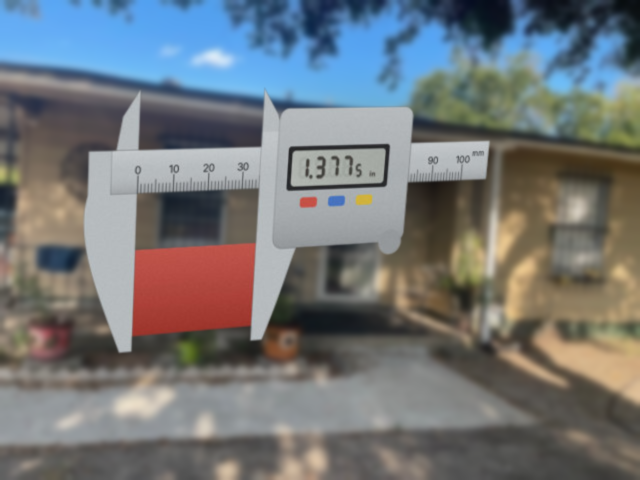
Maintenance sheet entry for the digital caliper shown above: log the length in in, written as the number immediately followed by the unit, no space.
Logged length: 1.3775in
